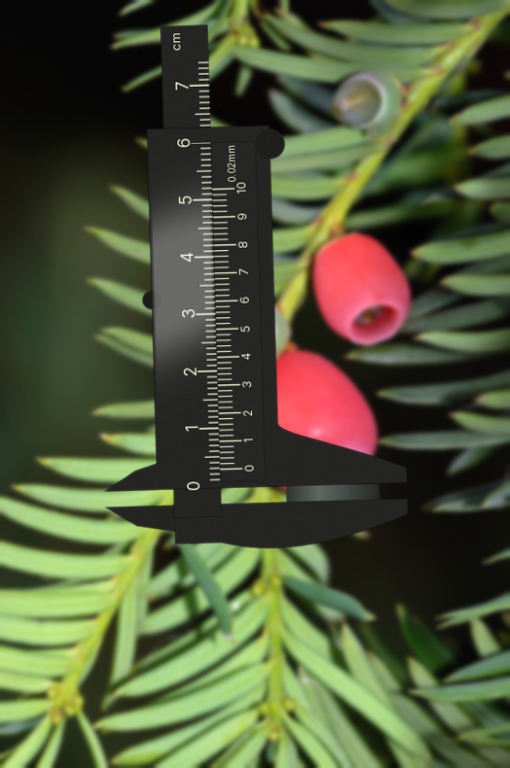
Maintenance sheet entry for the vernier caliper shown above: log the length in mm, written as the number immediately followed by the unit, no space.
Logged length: 2.8mm
